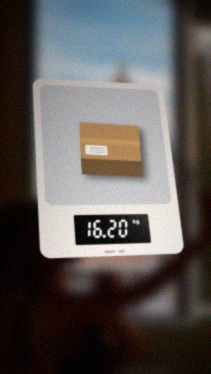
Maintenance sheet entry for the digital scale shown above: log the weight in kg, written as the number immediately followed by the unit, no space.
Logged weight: 16.20kg
